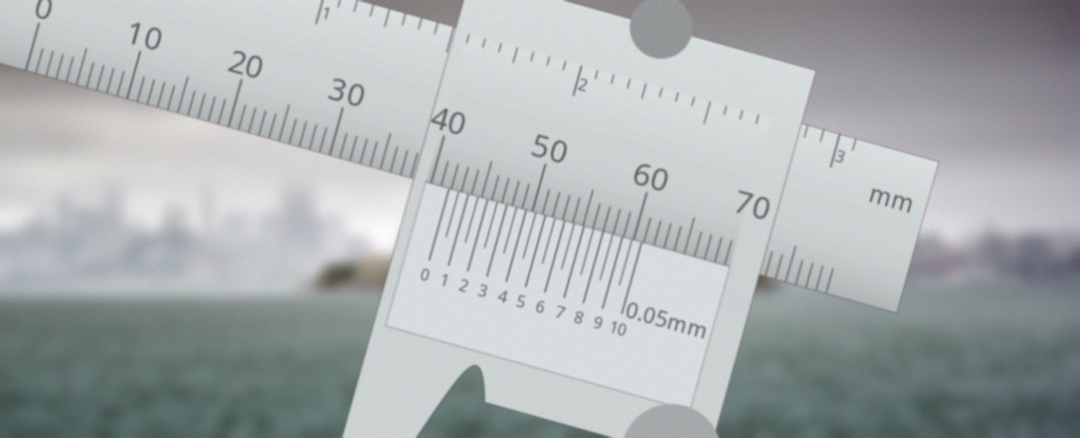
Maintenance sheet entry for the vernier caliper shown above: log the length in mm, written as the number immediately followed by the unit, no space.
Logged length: 41.8mm
